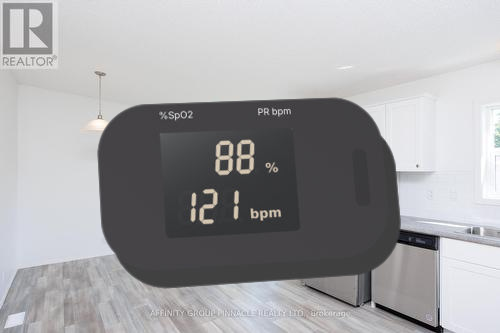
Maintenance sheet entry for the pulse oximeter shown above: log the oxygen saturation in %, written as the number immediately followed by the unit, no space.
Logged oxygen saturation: 88%
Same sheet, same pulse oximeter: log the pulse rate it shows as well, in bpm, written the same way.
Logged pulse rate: 121bpm
